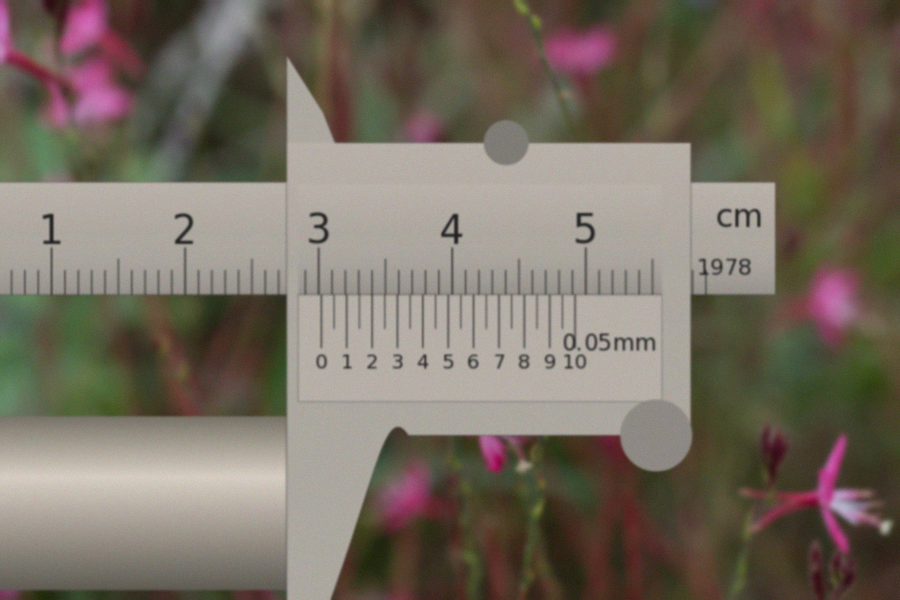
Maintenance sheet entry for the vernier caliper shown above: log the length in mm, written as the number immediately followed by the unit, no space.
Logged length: 30.2mm
